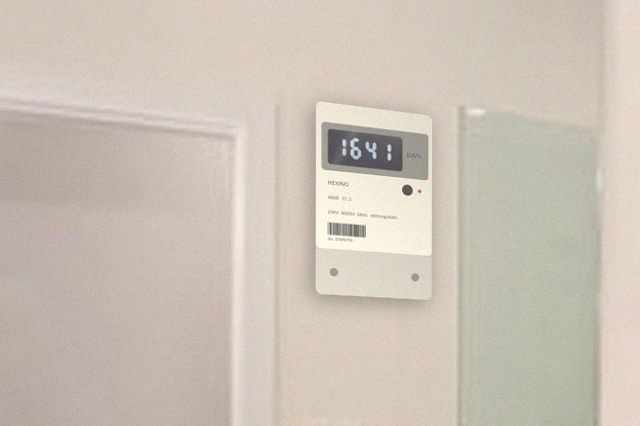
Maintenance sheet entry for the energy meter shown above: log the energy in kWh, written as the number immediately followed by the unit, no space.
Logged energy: 1641kWh
